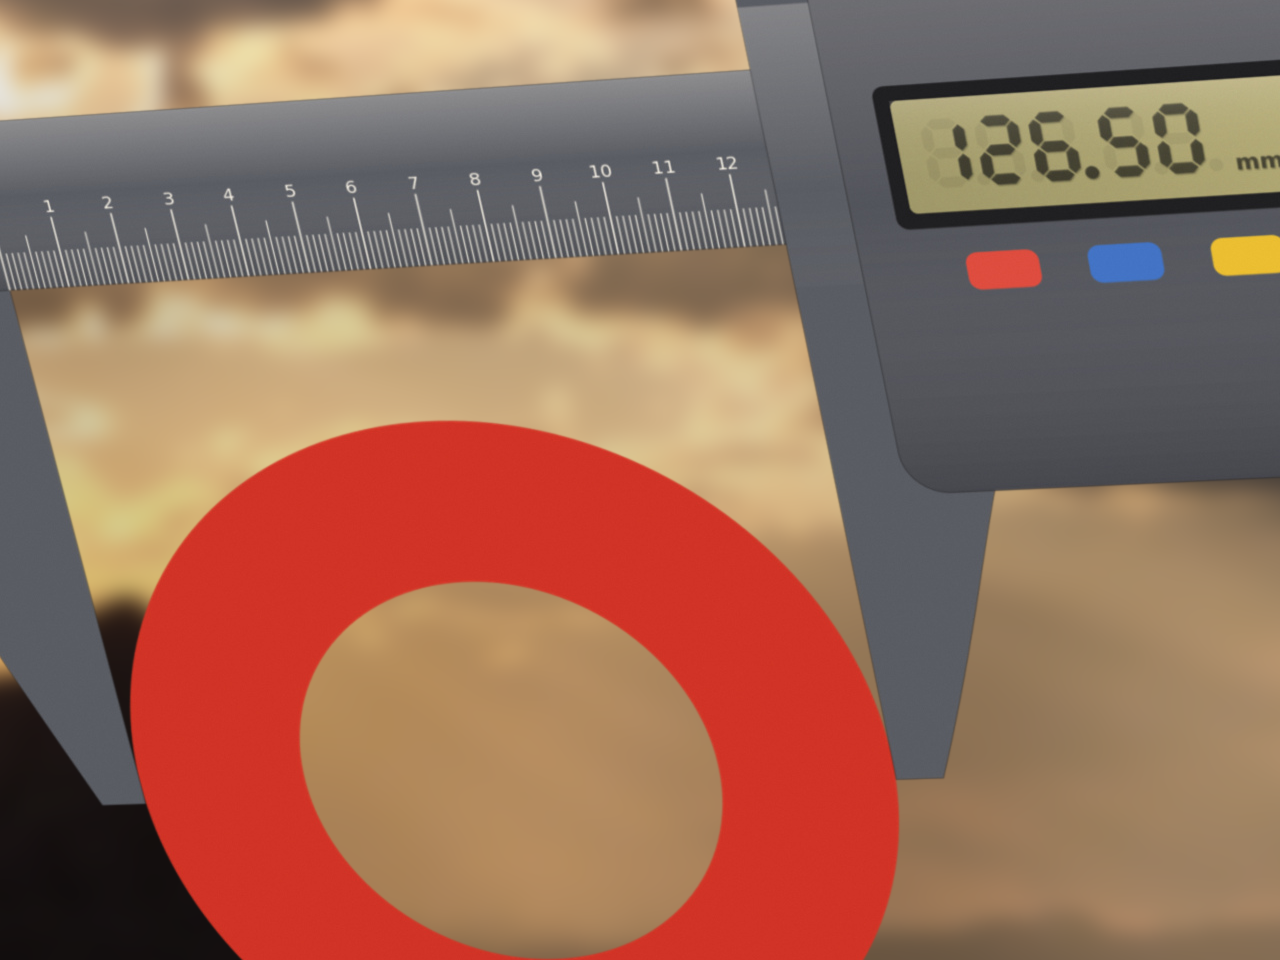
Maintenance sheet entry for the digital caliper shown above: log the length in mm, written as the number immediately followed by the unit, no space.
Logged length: 126.50mm
